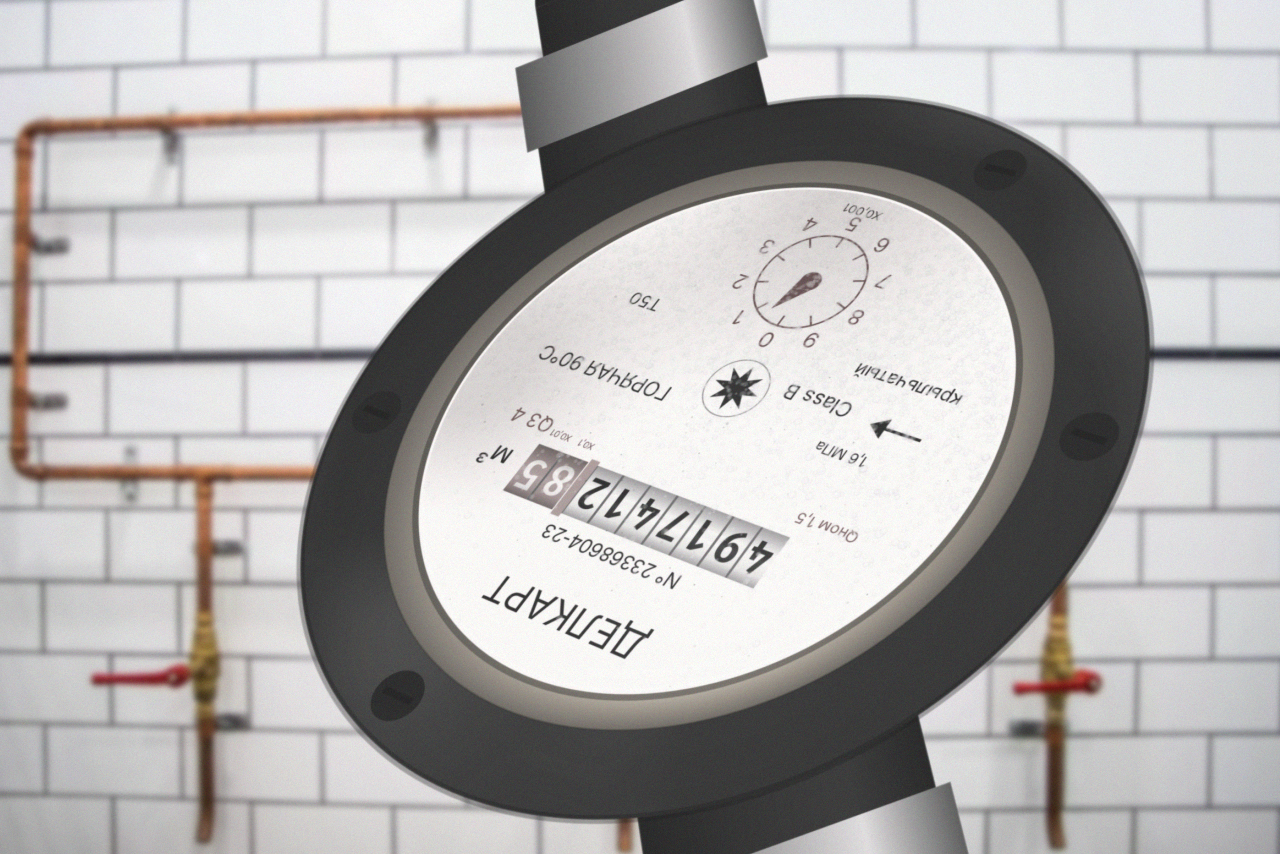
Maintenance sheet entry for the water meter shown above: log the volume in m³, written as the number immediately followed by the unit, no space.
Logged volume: 4917412.850m³
